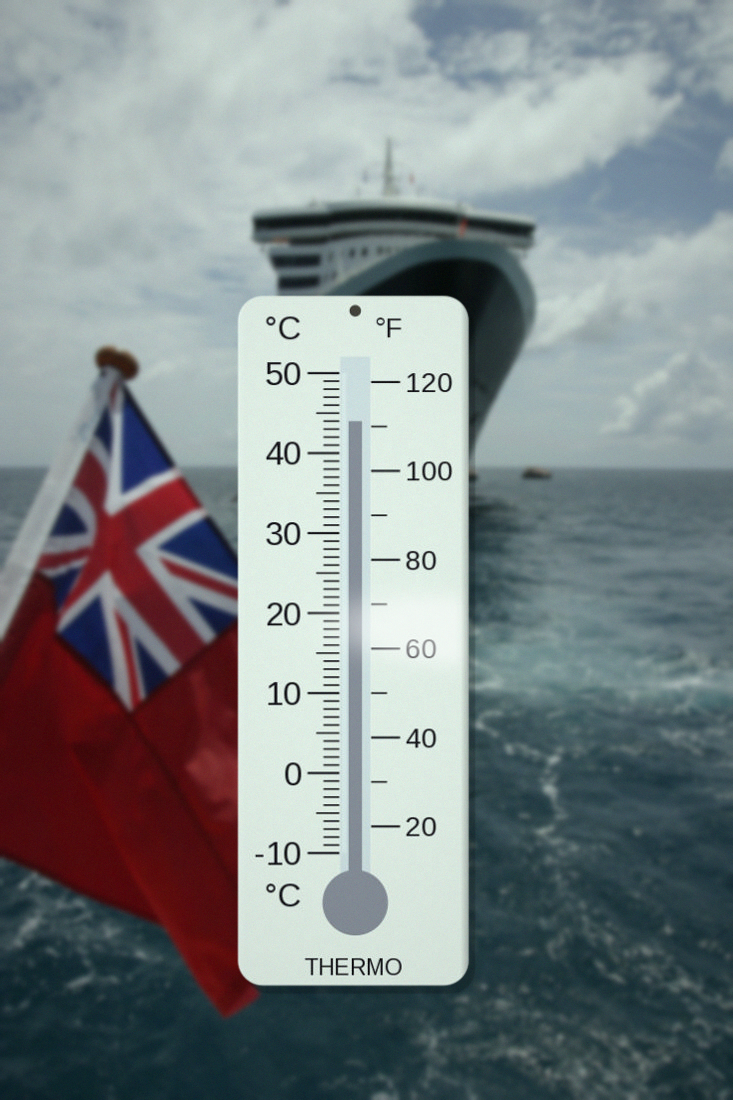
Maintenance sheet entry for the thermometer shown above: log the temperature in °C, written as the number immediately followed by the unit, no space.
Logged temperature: 44°C
